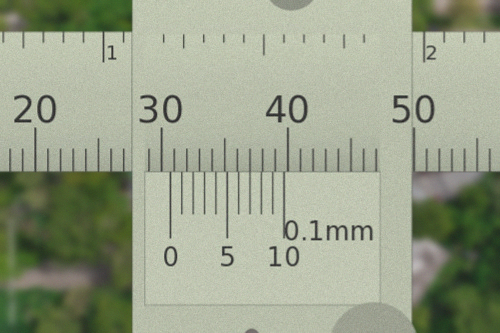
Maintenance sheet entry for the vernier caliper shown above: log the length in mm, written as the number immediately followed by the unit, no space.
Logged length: 30.7mm
